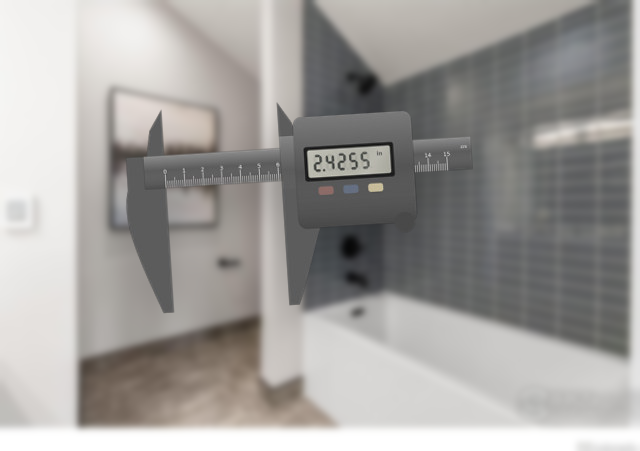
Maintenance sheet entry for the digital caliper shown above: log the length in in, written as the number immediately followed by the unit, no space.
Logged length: 2.4255in
